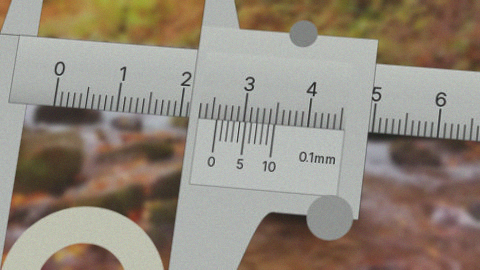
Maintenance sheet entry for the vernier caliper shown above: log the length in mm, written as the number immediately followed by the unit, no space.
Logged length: 25.8mm
